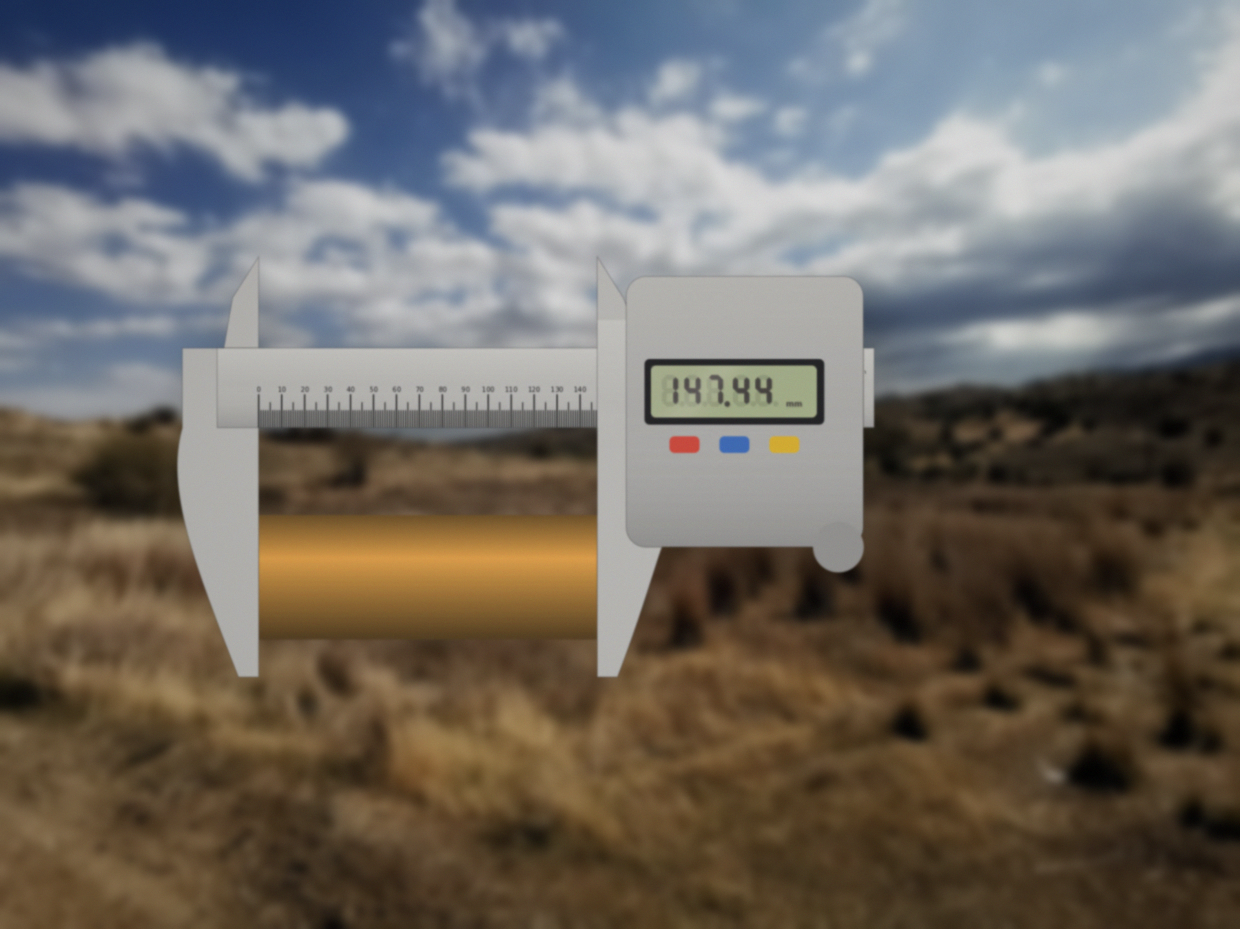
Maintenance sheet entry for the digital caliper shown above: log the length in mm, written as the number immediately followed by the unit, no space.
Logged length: 147.44mm
